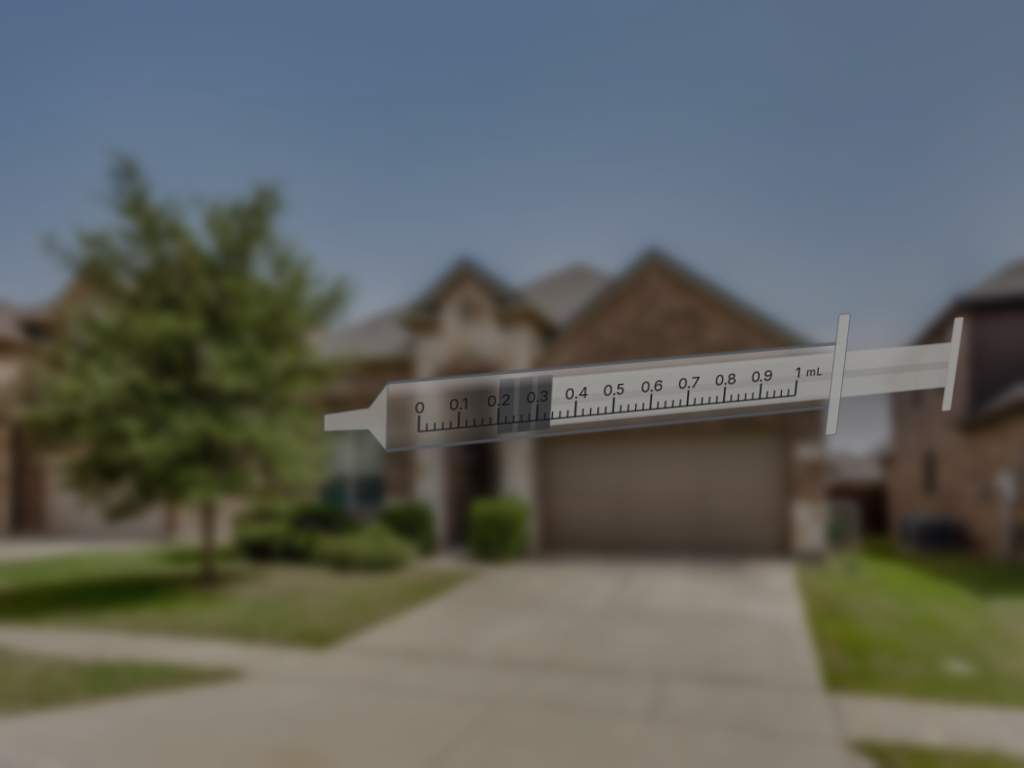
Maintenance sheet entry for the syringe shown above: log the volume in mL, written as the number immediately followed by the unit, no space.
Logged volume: 0.2mL
